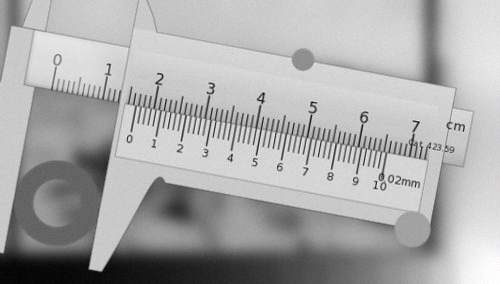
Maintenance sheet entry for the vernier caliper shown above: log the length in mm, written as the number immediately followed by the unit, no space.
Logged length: 16.5mm
